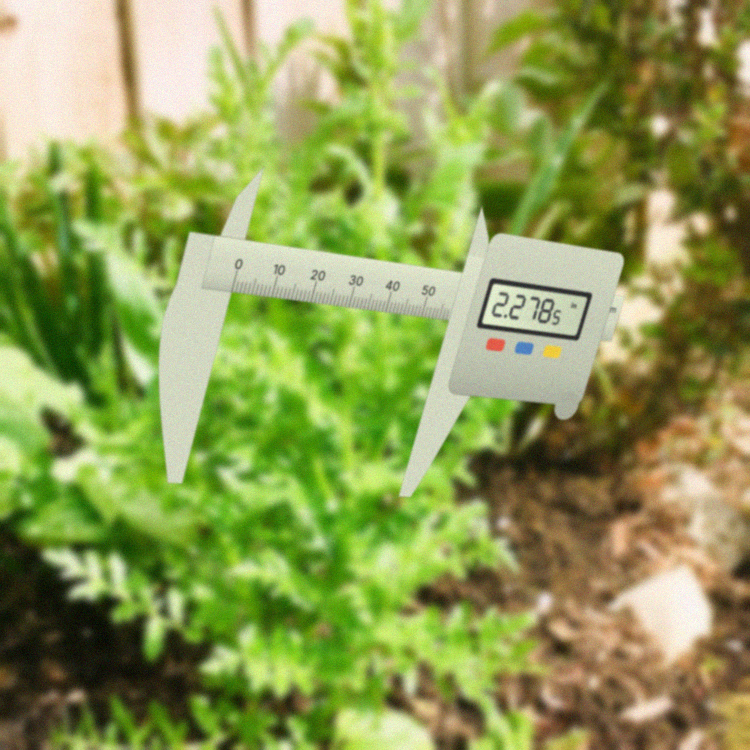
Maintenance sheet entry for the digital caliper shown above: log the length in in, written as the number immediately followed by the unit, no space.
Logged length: 2.2785in
